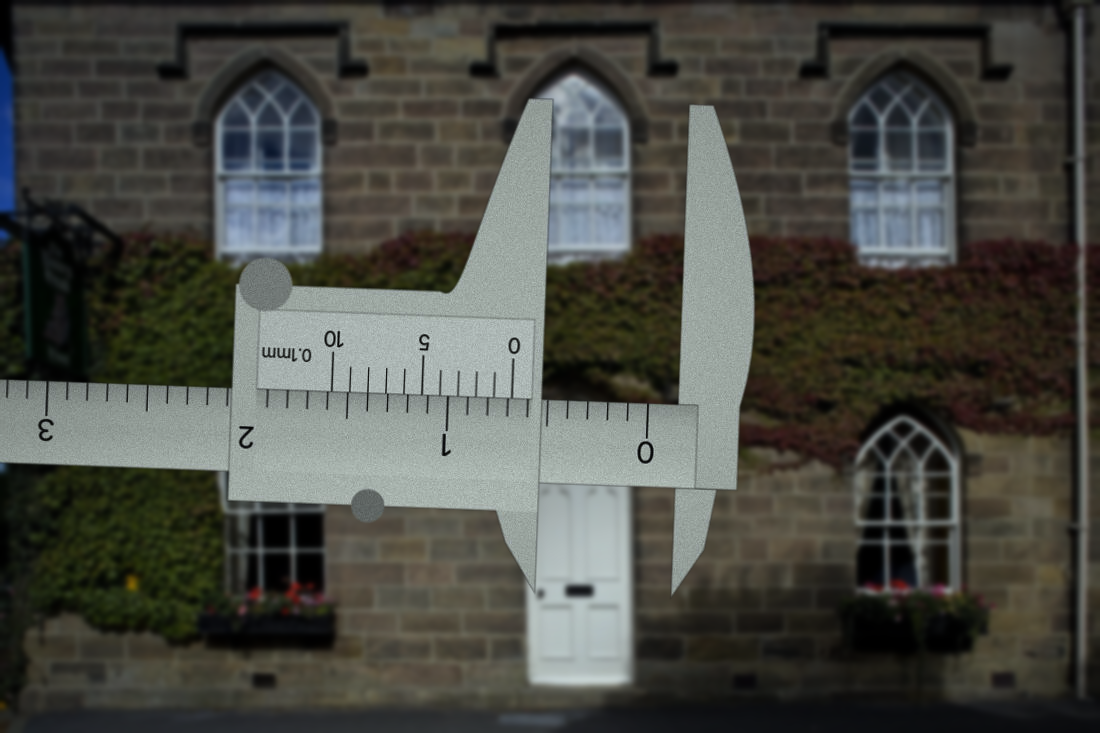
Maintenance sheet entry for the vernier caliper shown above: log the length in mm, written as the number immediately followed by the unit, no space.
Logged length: 6.8mm
